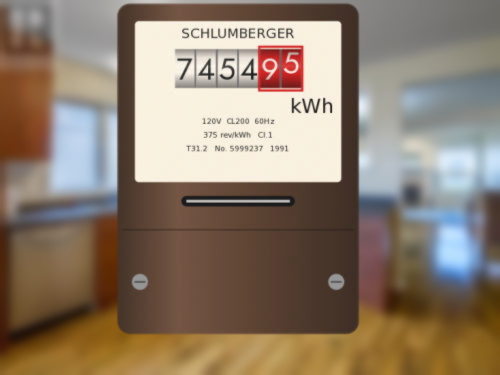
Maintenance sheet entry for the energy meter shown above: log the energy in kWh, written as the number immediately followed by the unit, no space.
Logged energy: 7454.95kWh
